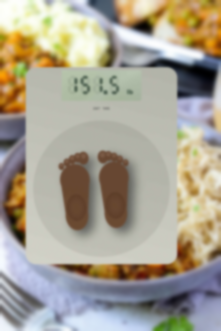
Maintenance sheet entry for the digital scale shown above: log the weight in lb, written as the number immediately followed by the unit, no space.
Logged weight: 151.5lb
